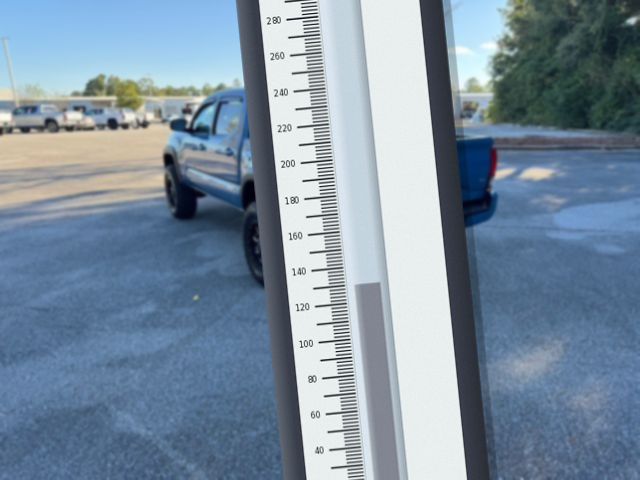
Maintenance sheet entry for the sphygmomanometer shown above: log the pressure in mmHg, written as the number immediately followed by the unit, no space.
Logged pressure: 130mmHg
